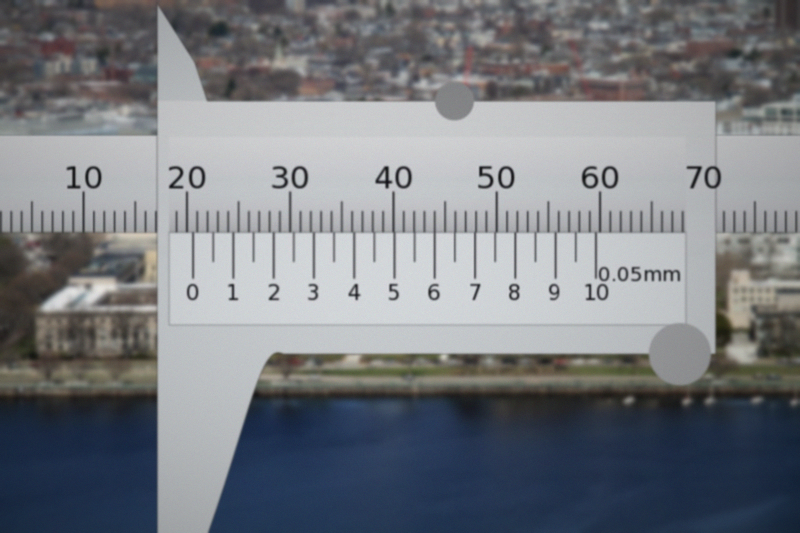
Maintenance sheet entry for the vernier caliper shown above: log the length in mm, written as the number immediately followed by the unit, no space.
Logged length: 20.6mm
